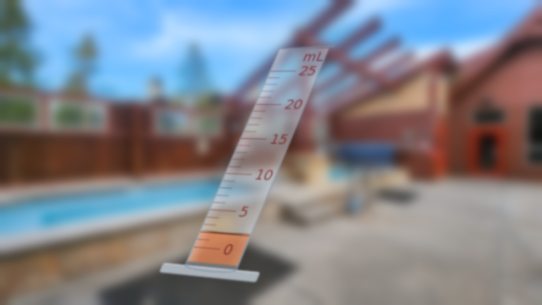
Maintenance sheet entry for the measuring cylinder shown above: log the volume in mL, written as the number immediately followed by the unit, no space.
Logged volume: 2mL
